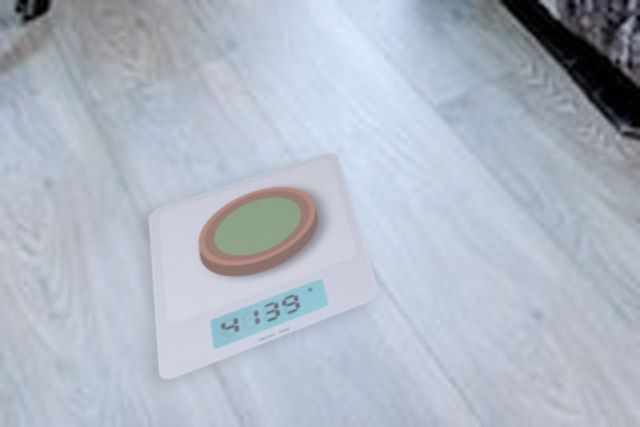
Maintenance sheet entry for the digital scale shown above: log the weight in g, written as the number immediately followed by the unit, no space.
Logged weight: 4139g
